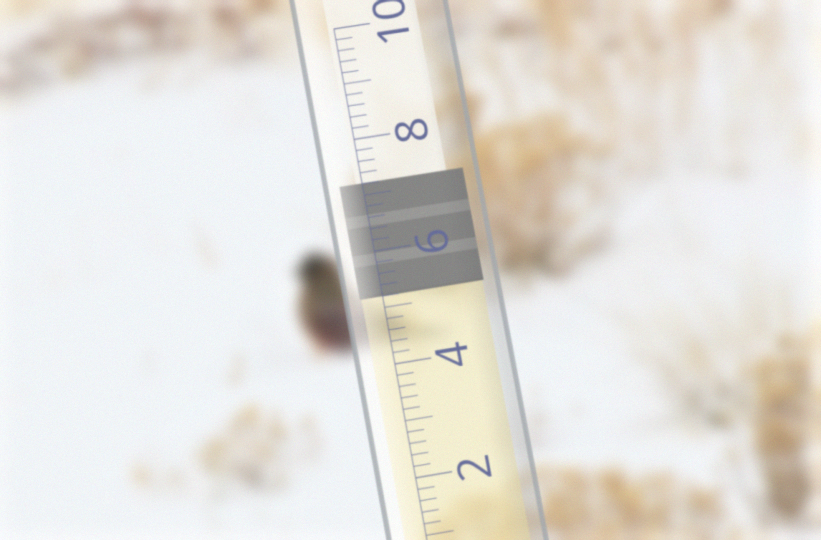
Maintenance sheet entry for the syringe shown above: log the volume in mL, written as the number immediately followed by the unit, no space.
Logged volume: 5.2mL
